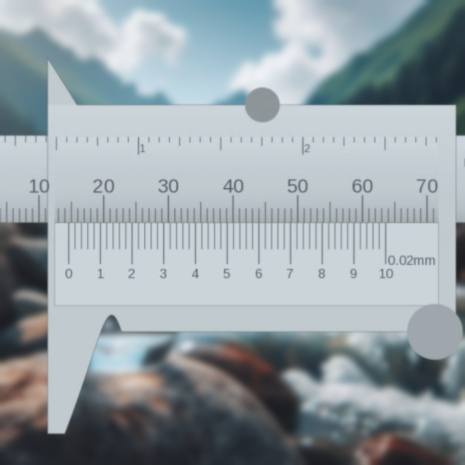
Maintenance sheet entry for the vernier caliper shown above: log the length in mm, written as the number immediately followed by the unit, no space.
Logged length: 14.6mm
